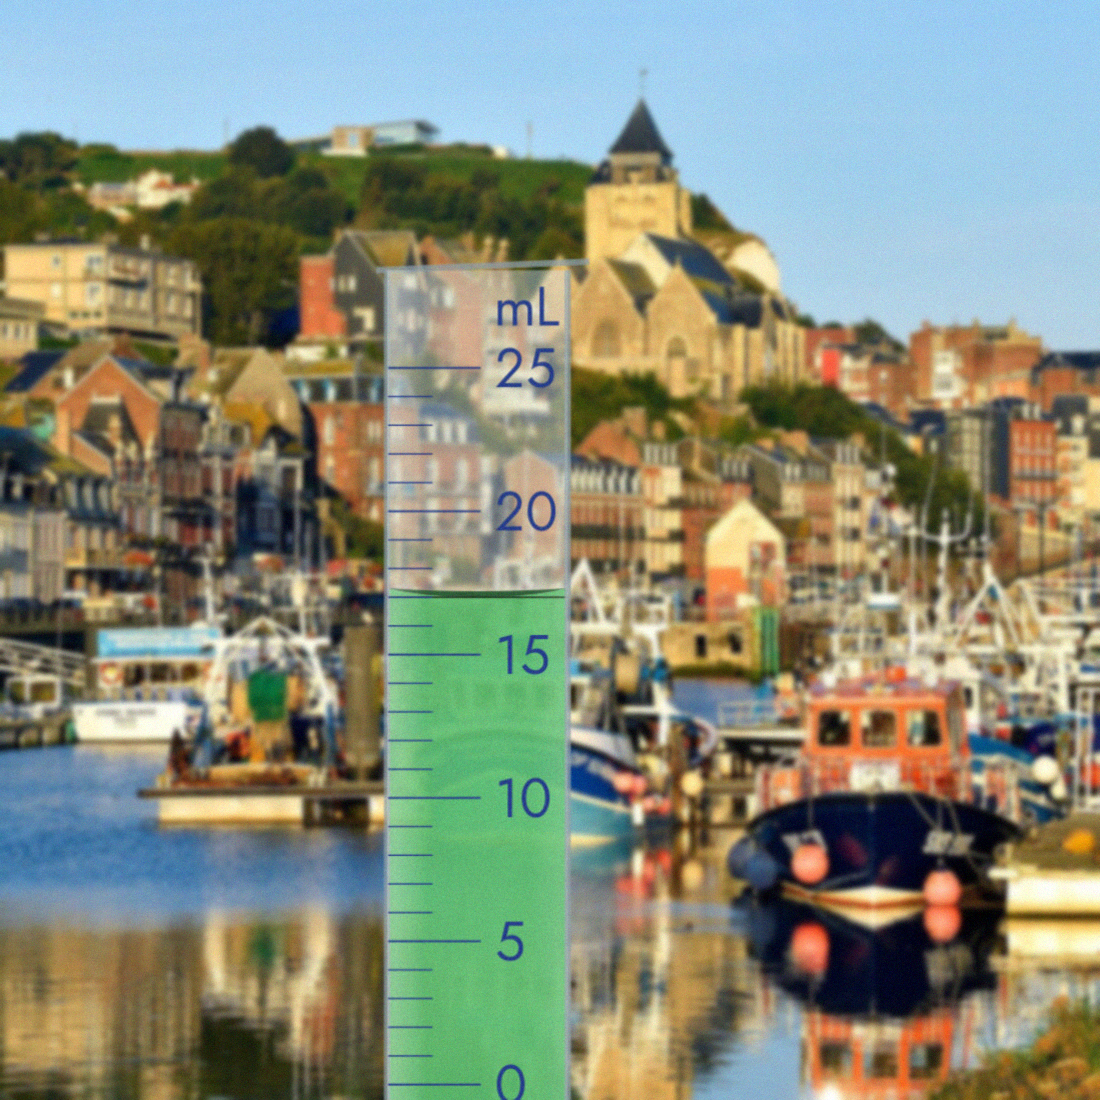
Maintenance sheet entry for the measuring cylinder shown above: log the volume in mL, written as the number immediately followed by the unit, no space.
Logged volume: 17mL
